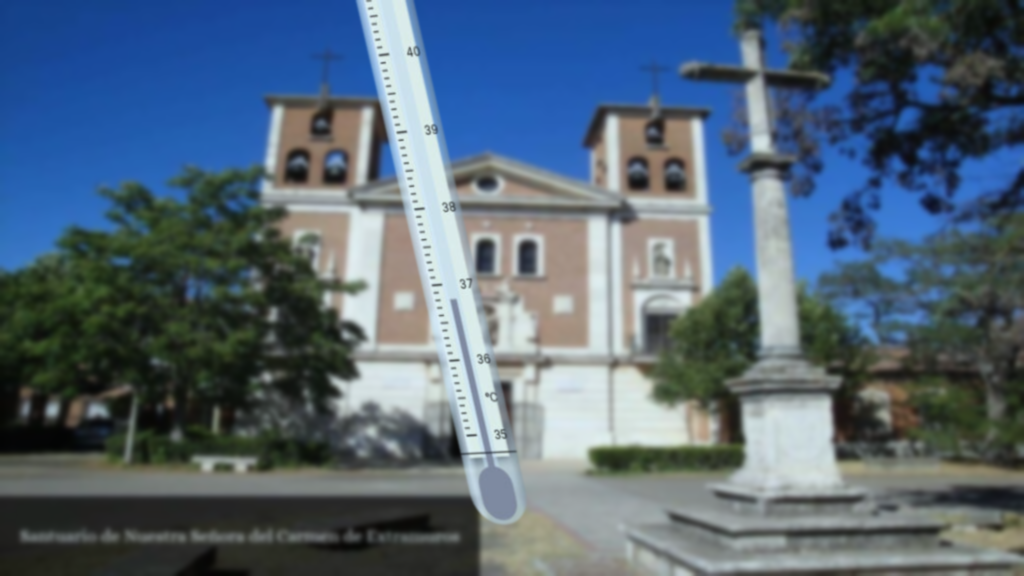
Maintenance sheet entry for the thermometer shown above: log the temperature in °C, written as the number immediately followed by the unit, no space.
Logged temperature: 36.8°C
